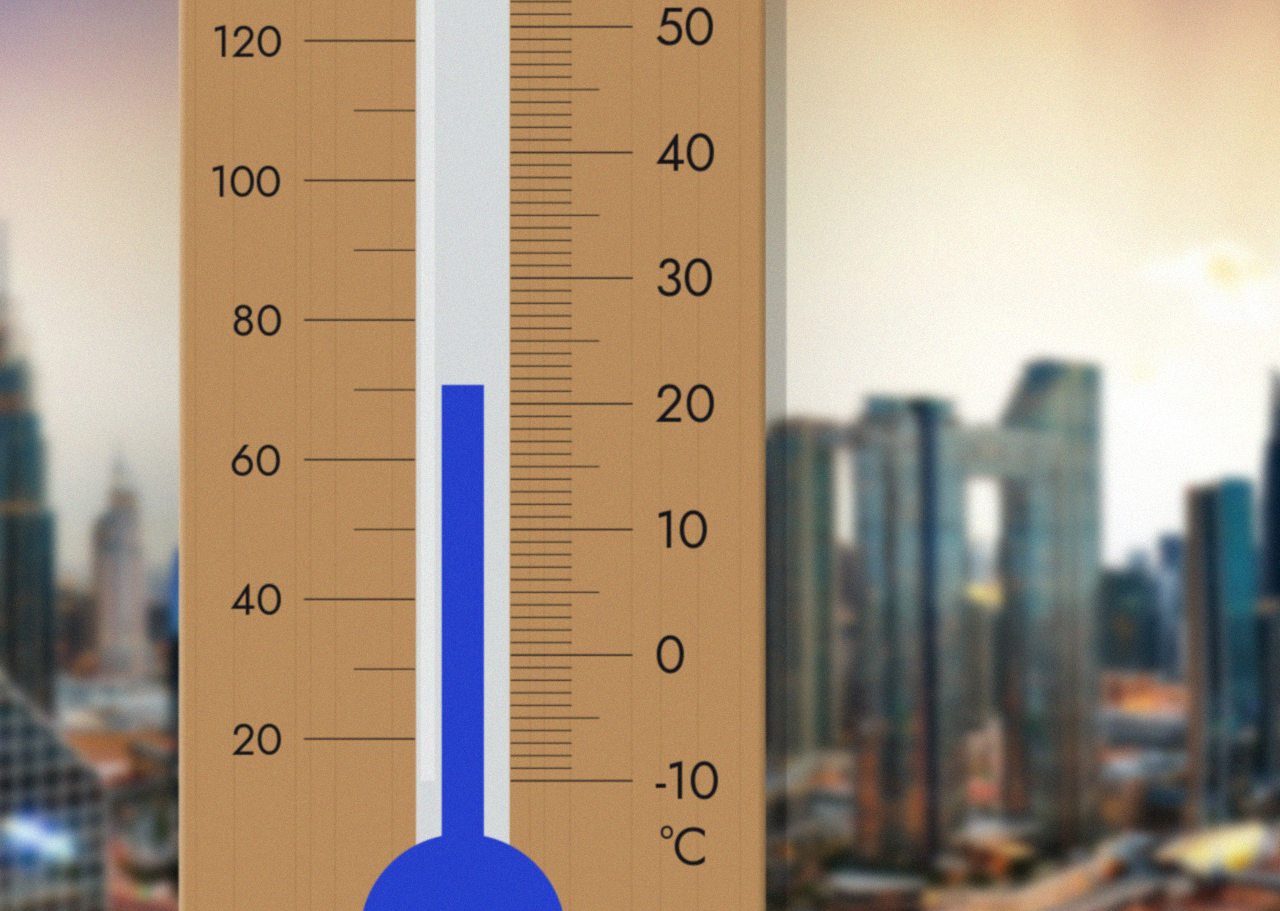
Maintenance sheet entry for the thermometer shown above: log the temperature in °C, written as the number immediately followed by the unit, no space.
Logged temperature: 21.5°C
